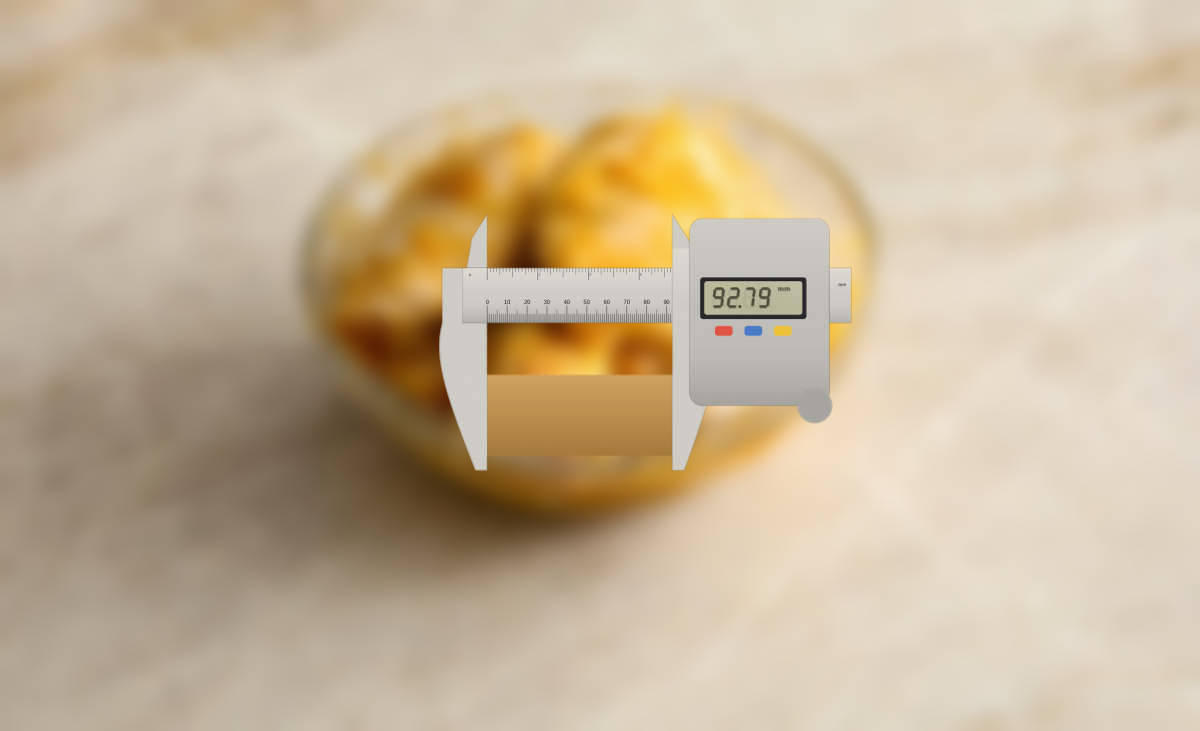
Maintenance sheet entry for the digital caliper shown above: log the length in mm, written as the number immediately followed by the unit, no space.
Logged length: 92.79mm
